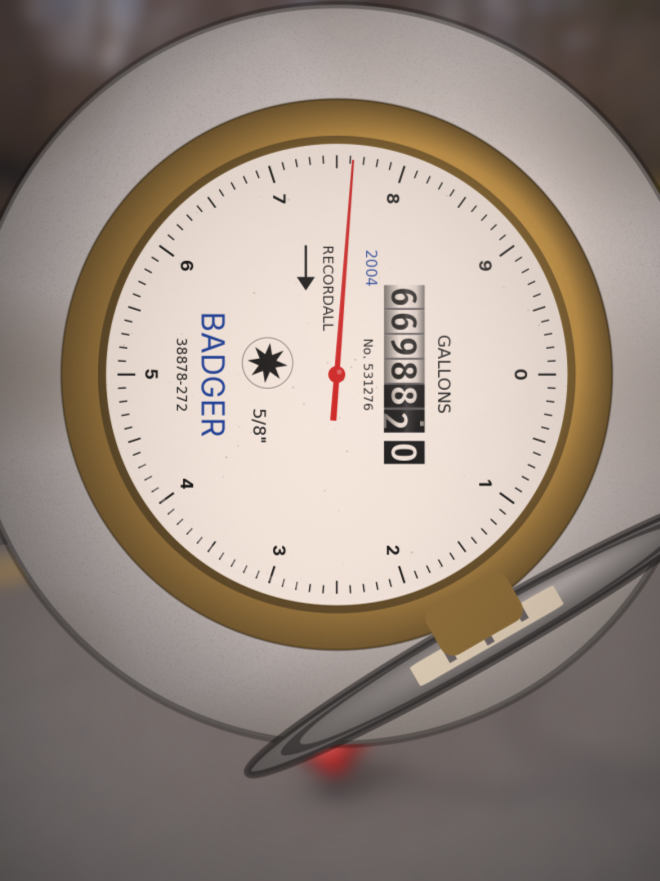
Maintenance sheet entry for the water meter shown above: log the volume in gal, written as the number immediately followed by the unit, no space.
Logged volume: 6698817.6gal
